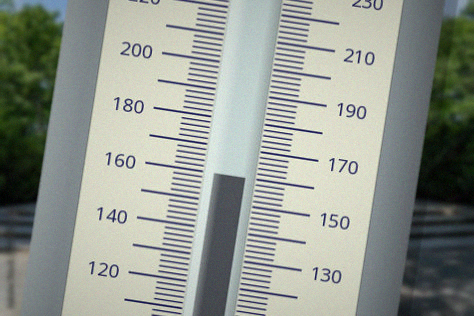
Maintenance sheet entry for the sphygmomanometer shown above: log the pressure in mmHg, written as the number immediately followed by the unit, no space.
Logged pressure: 160mmHg
